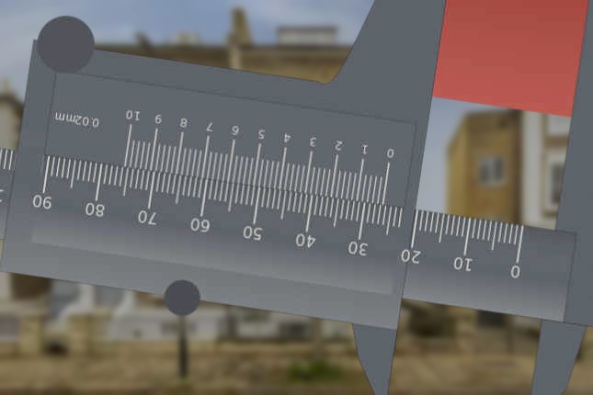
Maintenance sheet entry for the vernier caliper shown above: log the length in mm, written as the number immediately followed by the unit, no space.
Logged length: 26.6mm
